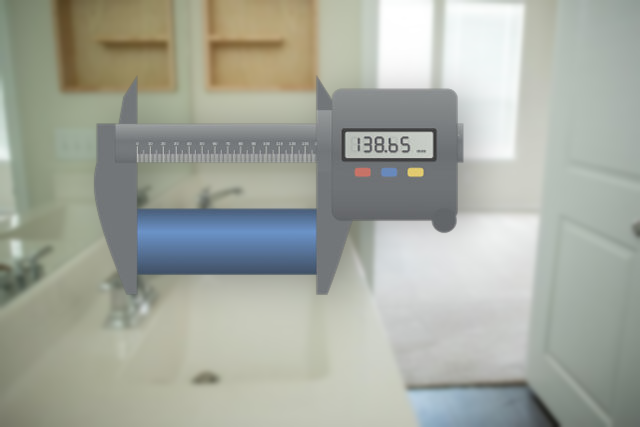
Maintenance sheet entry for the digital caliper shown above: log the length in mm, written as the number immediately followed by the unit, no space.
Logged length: 138.65mm
